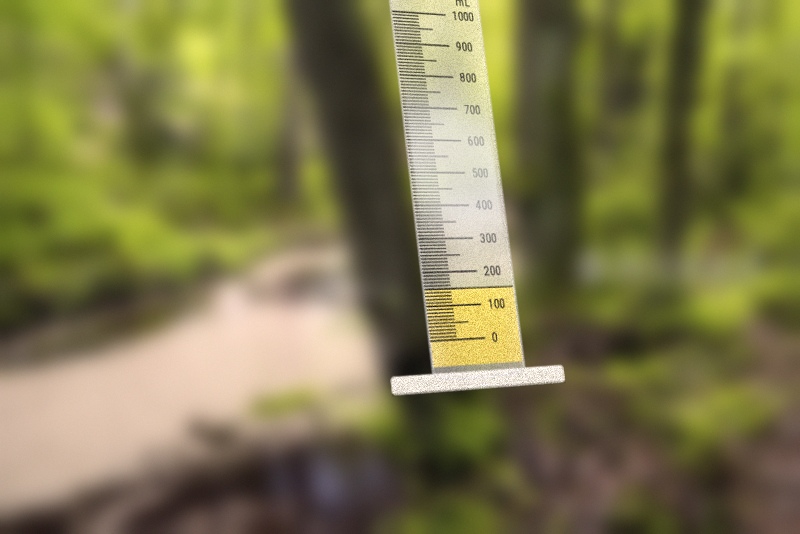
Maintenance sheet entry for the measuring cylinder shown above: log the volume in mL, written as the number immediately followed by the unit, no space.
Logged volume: 150mL
